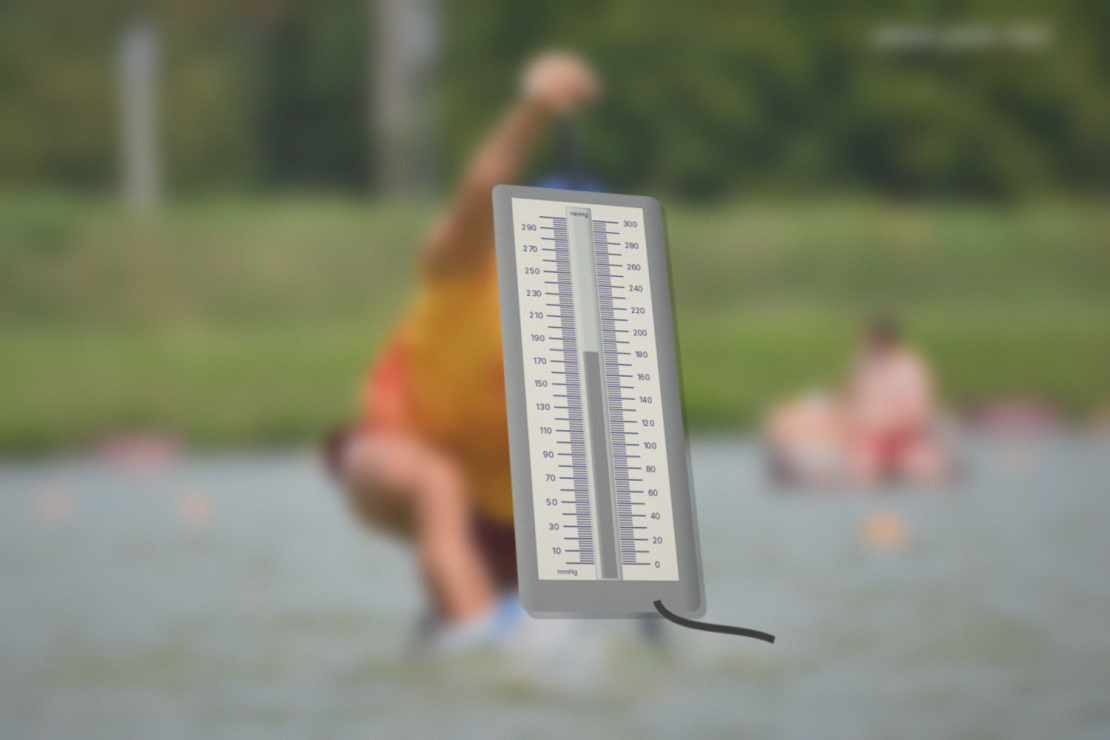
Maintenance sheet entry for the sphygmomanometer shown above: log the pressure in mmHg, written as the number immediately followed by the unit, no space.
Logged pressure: 180mmHg
